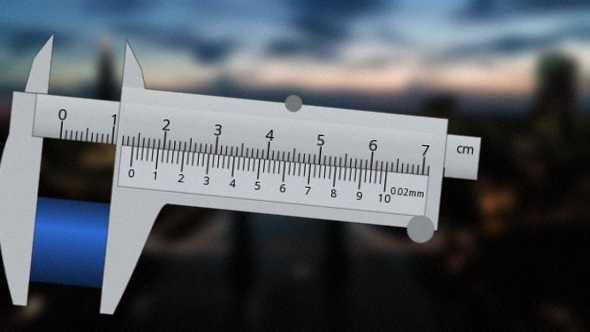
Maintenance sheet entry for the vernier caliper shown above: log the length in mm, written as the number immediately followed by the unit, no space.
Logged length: 14.0mm
